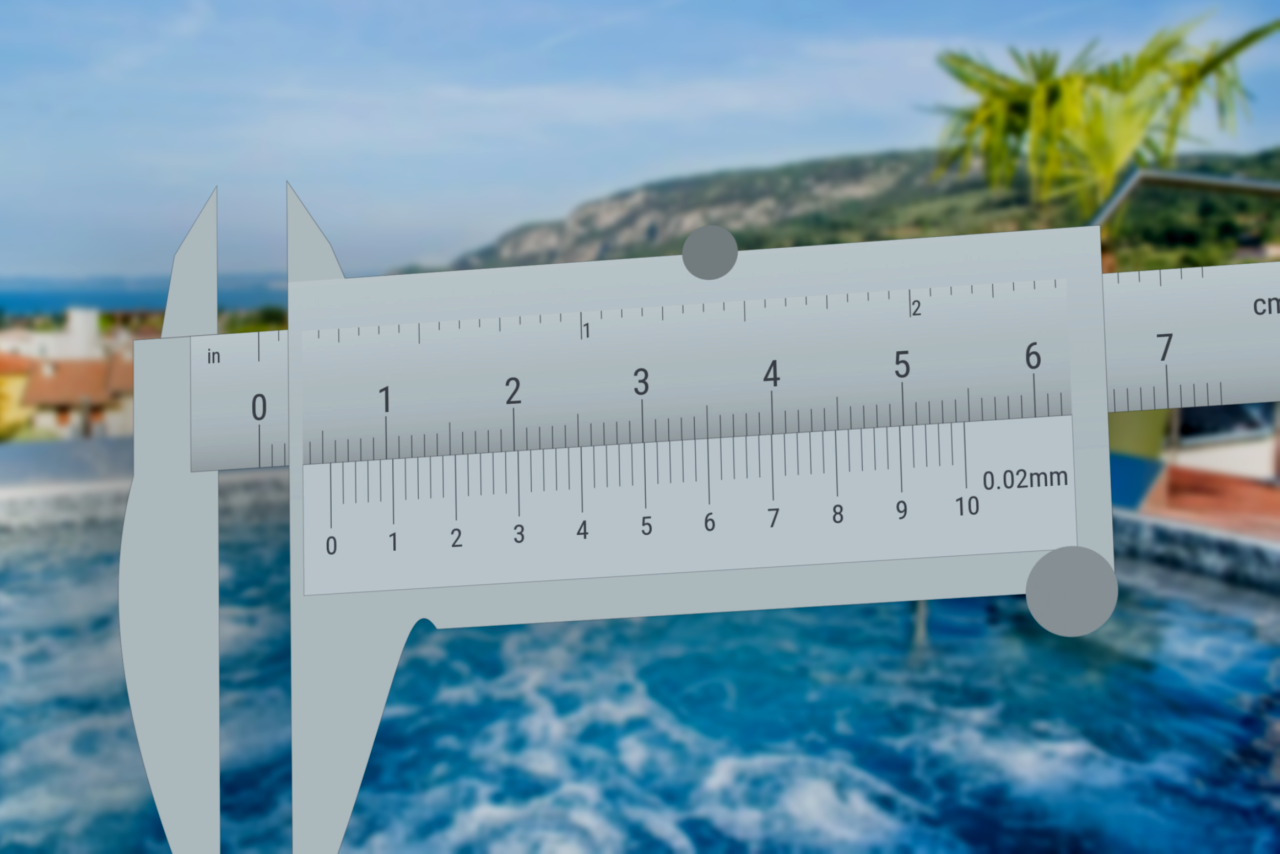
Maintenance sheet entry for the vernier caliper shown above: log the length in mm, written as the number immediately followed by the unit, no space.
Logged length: 5.6mm
